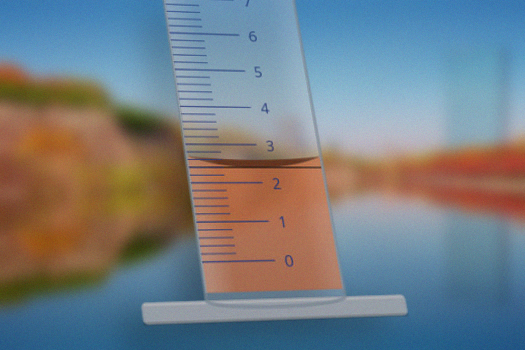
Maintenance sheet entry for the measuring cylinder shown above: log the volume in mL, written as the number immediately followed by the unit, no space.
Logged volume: 2.4mL
